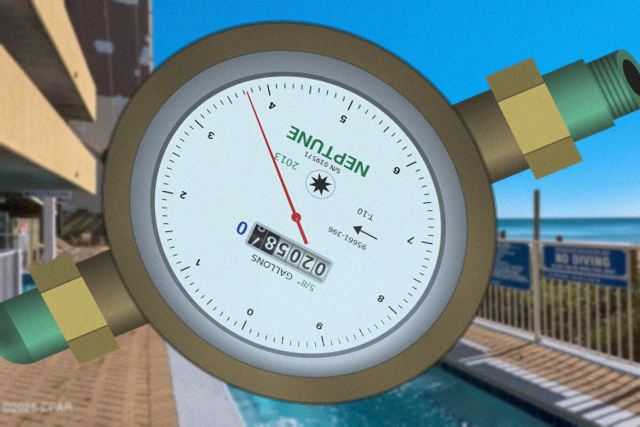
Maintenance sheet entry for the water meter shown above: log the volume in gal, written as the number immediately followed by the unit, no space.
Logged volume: 205873.7gal
